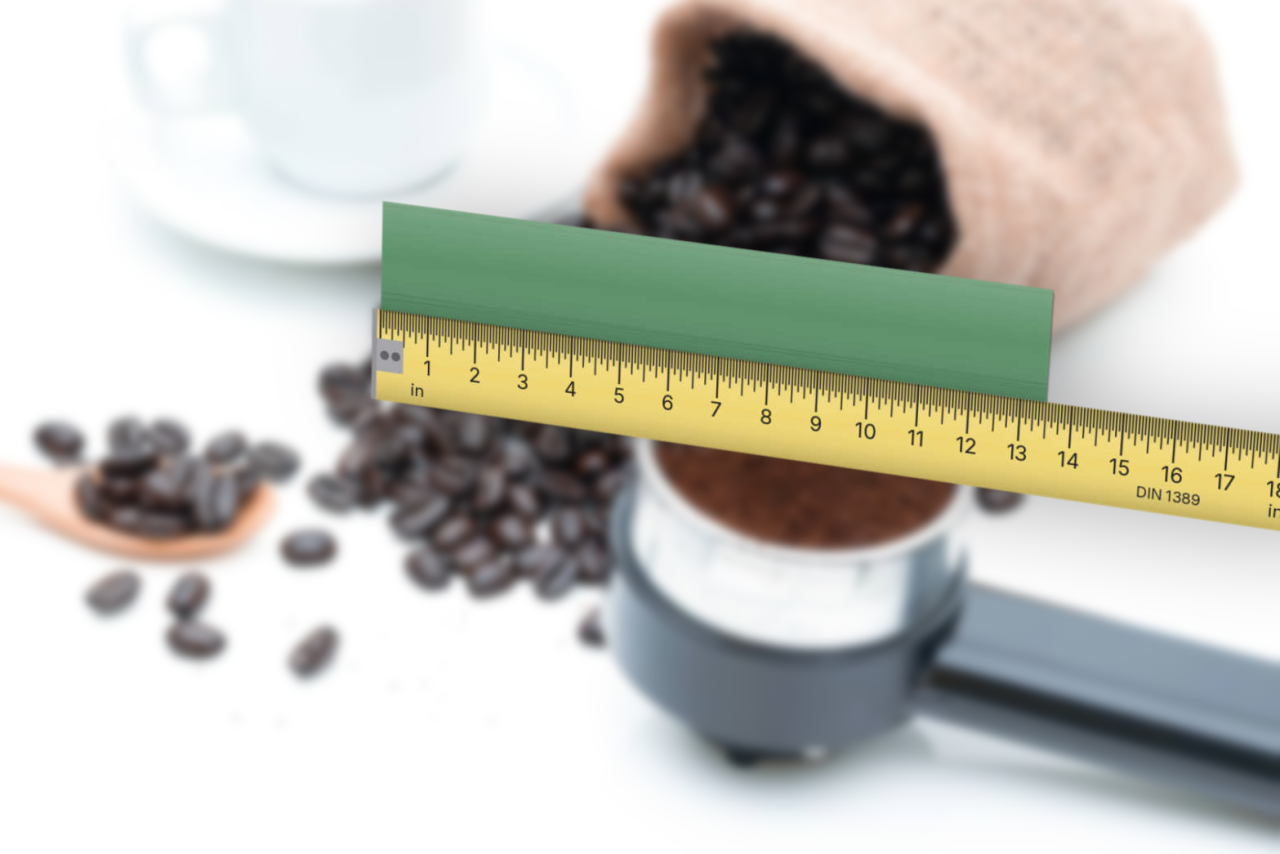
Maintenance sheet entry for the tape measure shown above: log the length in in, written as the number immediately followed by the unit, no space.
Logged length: 13.5in
